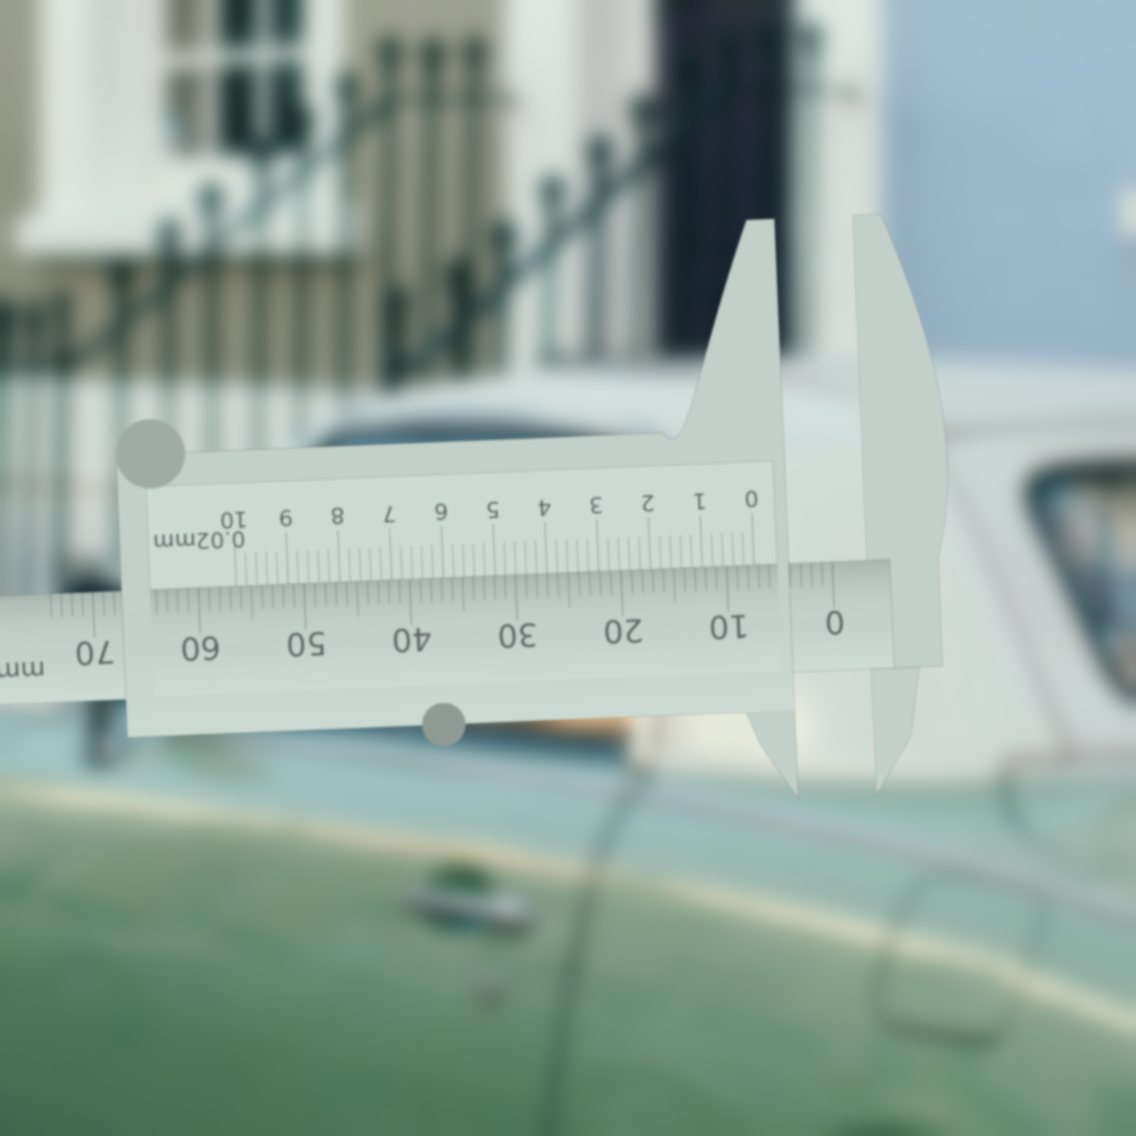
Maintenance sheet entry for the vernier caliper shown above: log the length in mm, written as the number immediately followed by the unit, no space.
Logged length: 7.4mm
